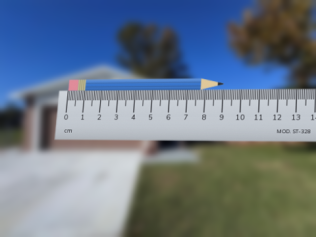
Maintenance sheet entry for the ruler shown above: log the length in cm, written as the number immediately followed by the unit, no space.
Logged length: 9cm
